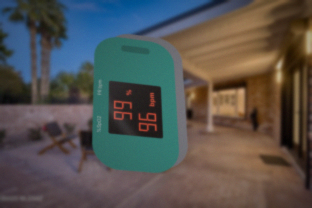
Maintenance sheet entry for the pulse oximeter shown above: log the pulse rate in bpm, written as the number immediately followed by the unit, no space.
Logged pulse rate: 96bpm
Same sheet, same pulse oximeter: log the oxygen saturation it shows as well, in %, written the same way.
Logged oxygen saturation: 99%
